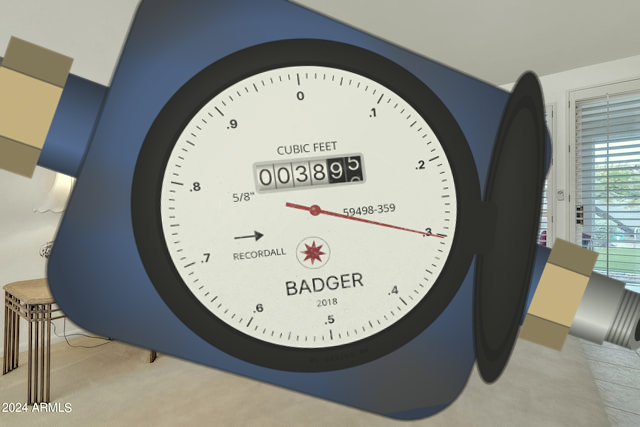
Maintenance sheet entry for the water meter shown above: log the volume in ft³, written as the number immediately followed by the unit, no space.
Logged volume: 3895.30ft³
